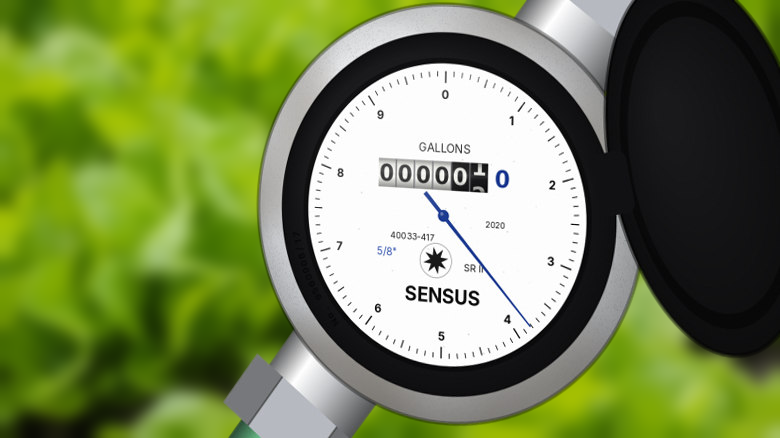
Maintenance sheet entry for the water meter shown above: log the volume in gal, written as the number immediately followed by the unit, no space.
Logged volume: 13.8gal
